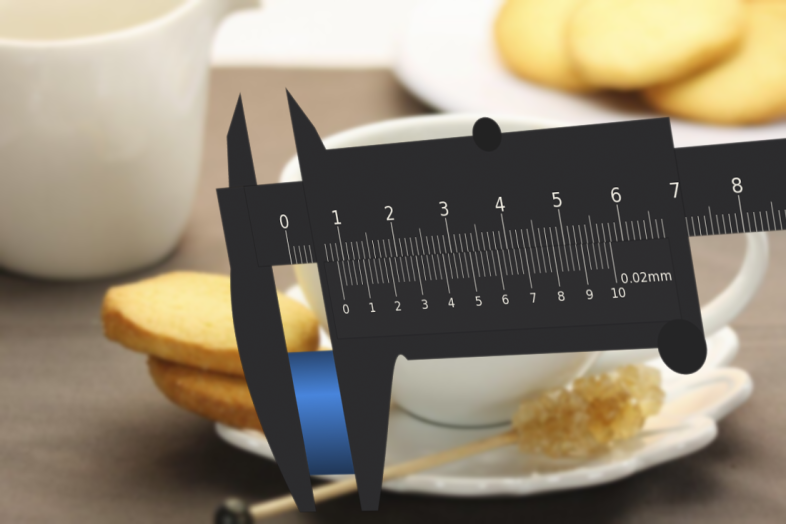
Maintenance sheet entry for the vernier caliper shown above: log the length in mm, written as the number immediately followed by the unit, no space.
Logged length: 8.8mm
